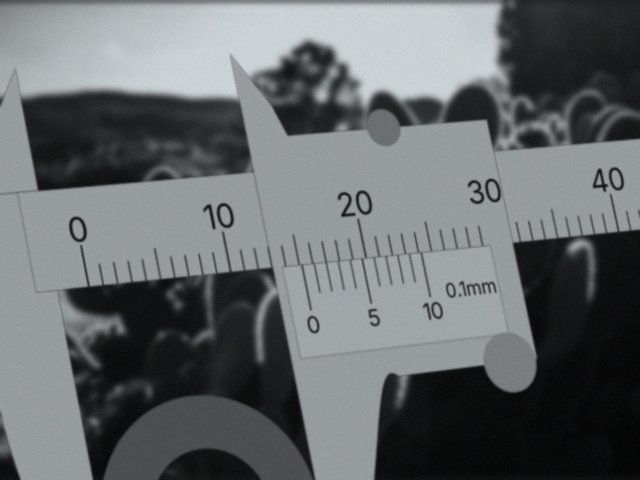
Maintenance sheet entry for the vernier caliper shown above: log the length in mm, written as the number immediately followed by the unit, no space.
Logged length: 15.2mm
